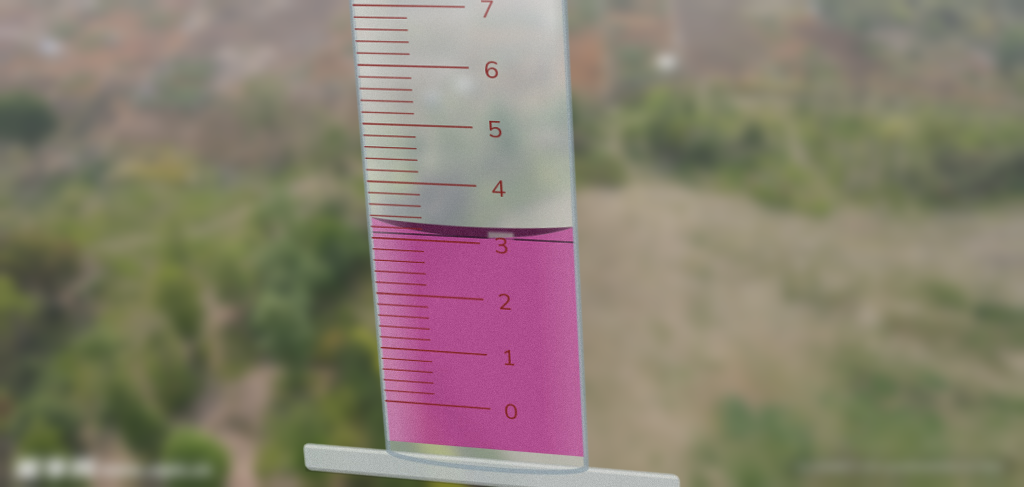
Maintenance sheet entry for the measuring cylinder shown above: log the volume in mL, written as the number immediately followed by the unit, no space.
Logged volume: 3.1mL
